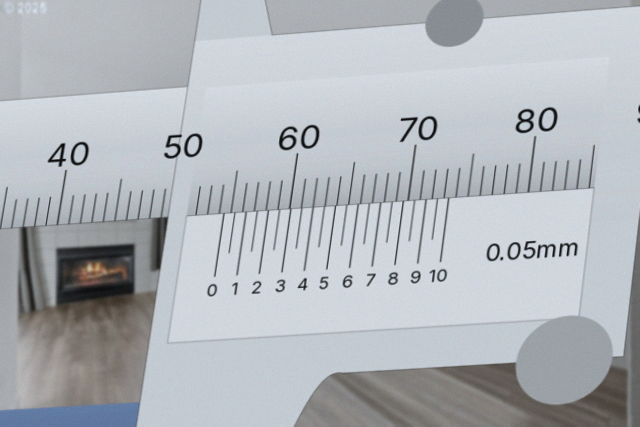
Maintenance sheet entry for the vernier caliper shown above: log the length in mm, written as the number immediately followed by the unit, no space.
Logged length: 54.4mm
